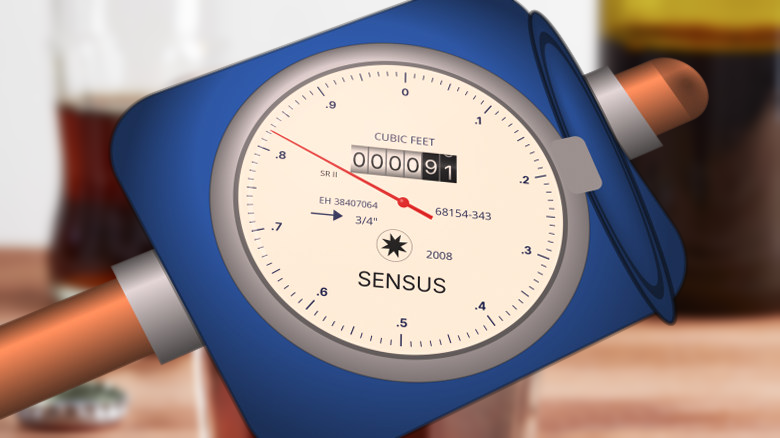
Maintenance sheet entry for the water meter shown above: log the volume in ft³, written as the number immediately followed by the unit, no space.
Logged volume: 90.82ft³
